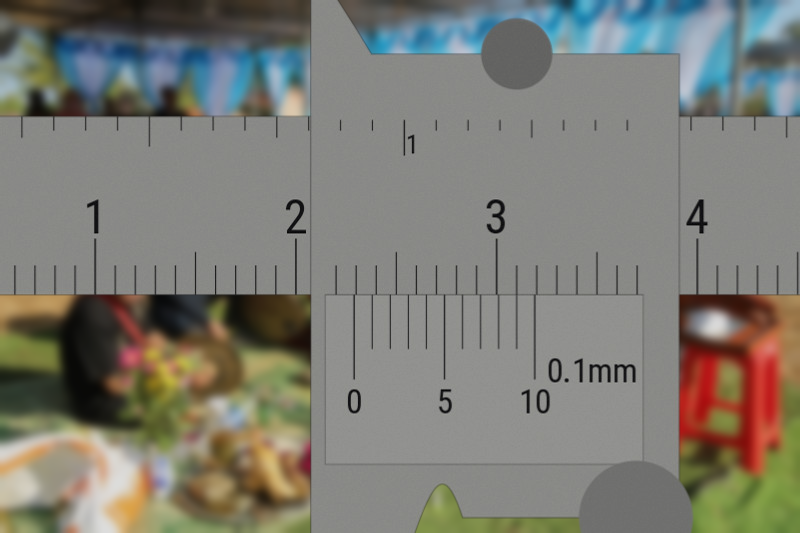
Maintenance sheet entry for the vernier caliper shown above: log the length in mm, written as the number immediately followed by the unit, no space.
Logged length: 22.9mm
